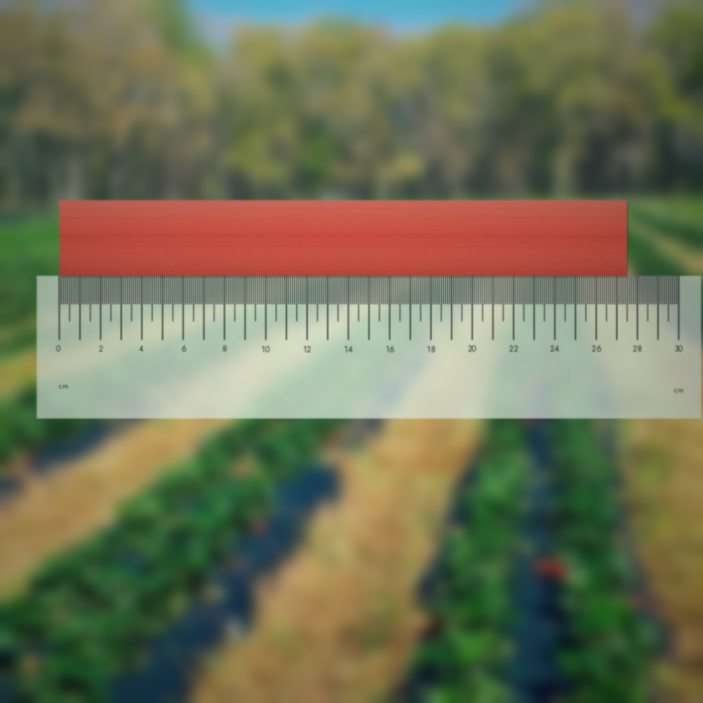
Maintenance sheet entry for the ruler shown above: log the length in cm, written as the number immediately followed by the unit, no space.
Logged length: 27.5cm
